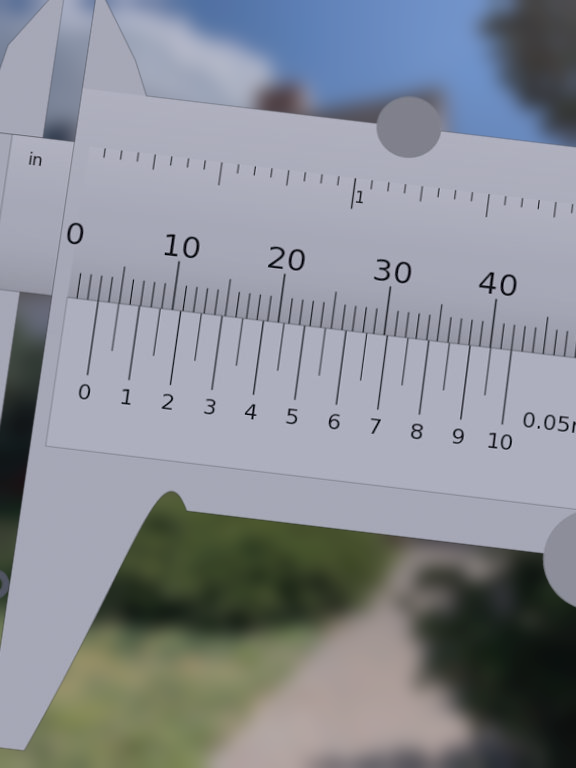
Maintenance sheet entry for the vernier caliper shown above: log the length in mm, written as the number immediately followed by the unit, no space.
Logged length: 3.0mm
